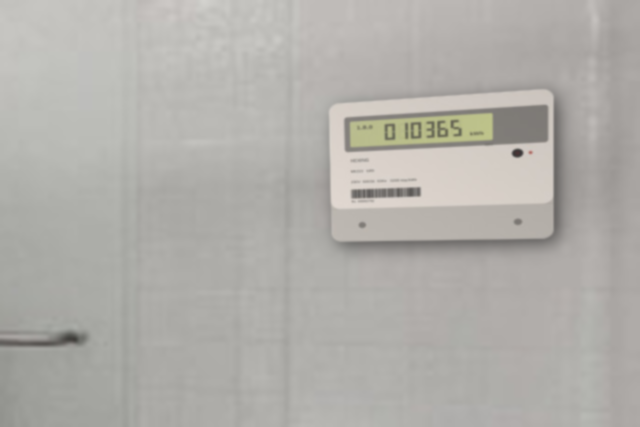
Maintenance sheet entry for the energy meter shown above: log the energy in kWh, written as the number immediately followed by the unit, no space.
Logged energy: 10365kWh
